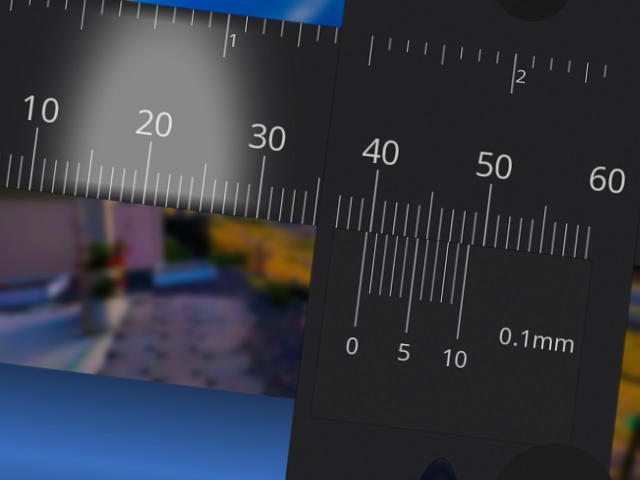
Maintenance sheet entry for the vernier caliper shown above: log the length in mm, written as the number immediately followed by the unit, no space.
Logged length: 39.7mm
